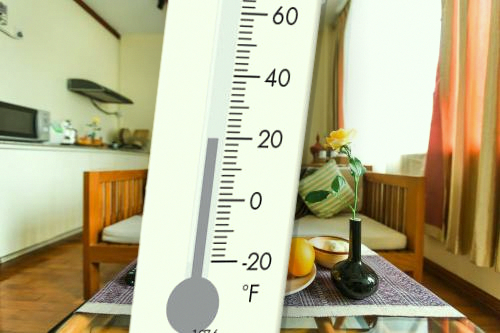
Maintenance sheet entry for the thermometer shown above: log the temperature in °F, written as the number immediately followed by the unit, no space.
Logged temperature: 20°F
